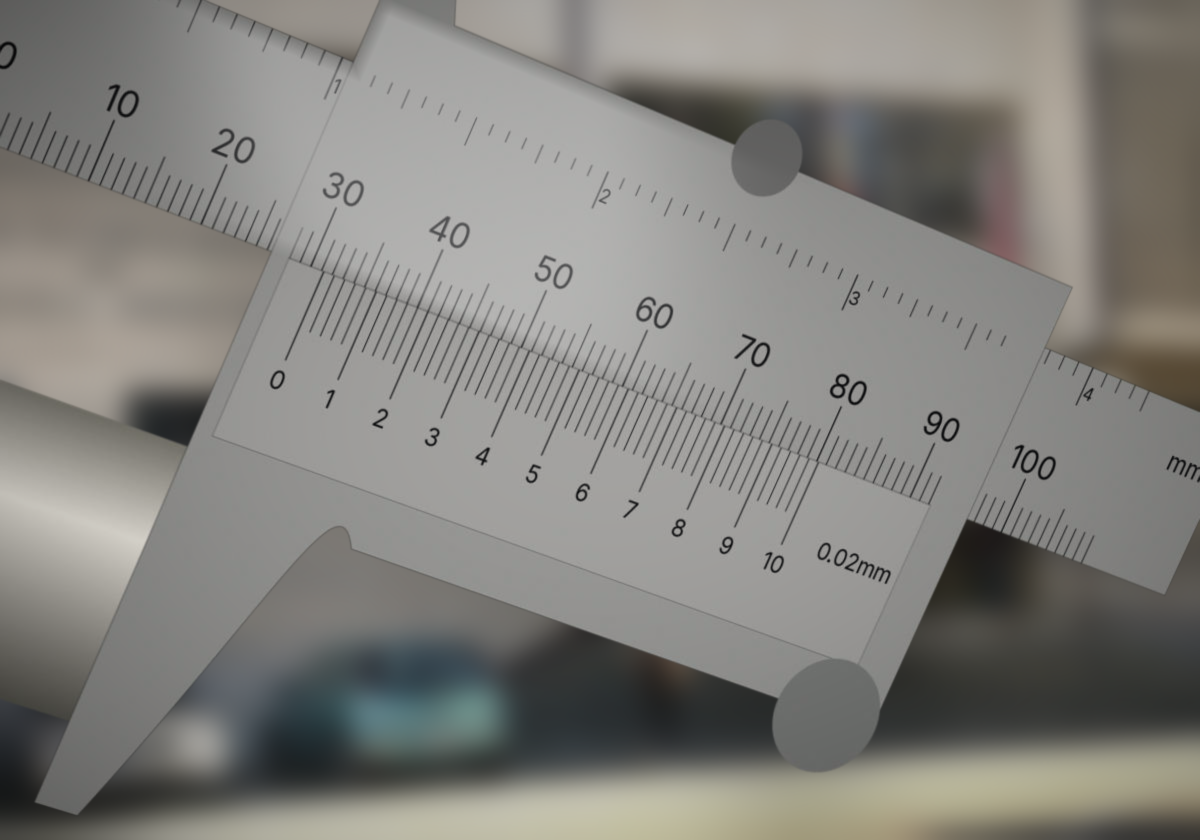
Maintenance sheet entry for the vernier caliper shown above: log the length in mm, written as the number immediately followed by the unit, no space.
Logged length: 31.2mm
